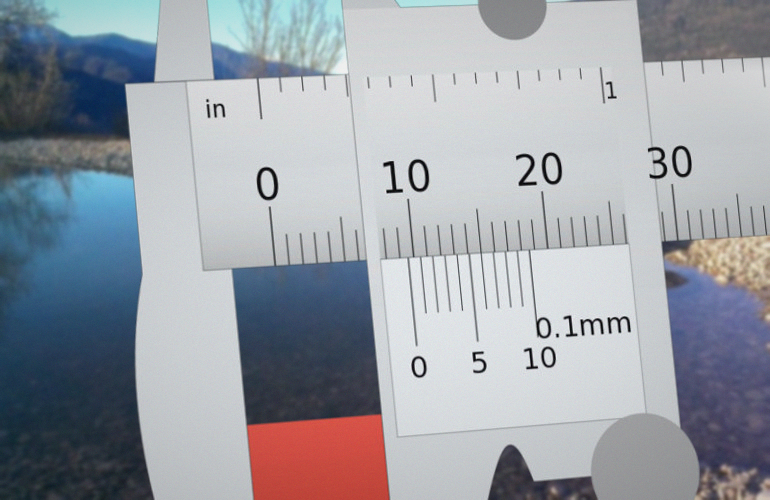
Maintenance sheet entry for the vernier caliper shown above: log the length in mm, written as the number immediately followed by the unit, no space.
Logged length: 9.6mm
